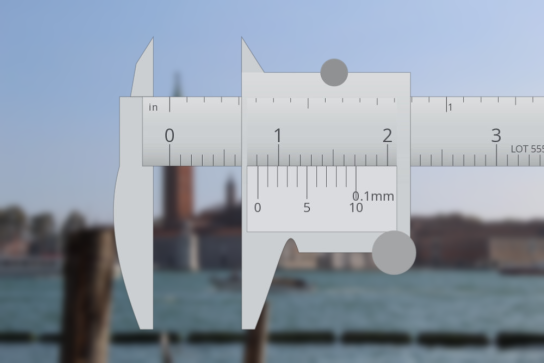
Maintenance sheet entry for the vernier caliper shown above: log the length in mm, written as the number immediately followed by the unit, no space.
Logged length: 8.1mm
